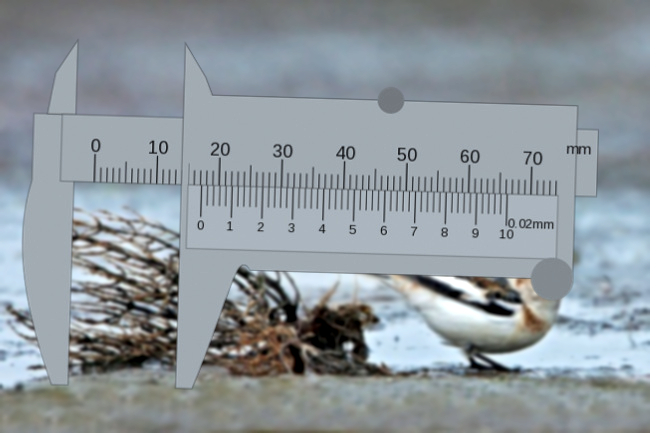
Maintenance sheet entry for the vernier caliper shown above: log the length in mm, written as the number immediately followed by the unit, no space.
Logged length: 17.2mm
